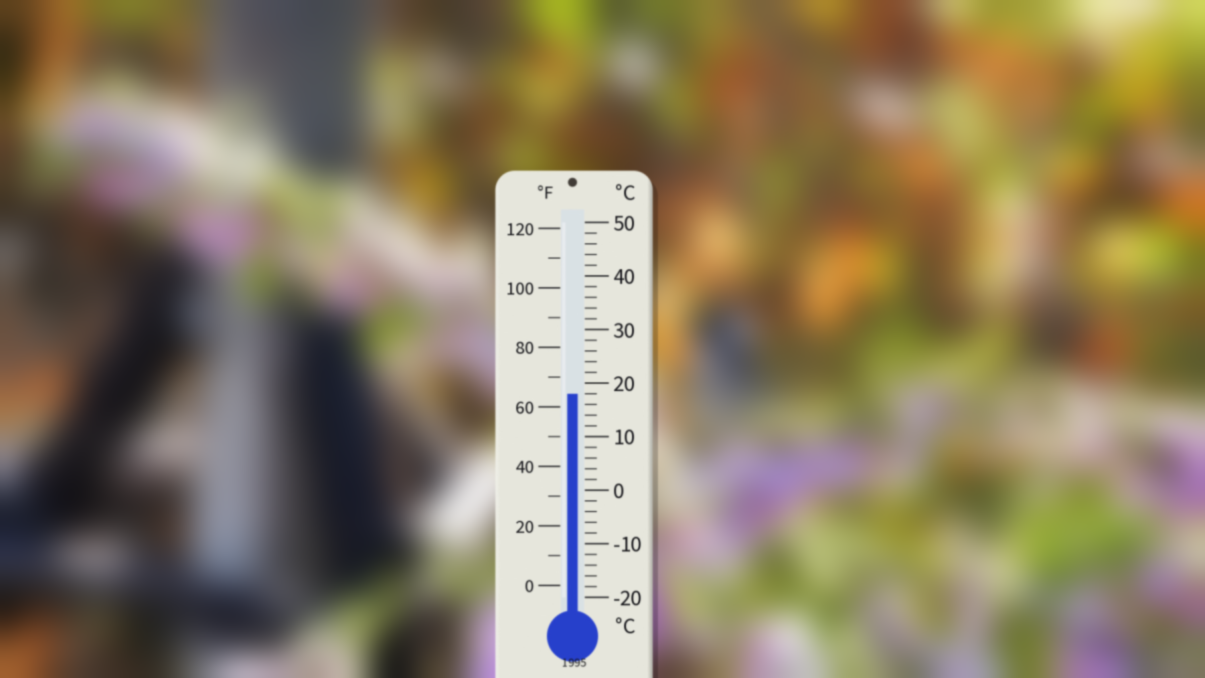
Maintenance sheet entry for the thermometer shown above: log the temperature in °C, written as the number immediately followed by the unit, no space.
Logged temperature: 18°C
